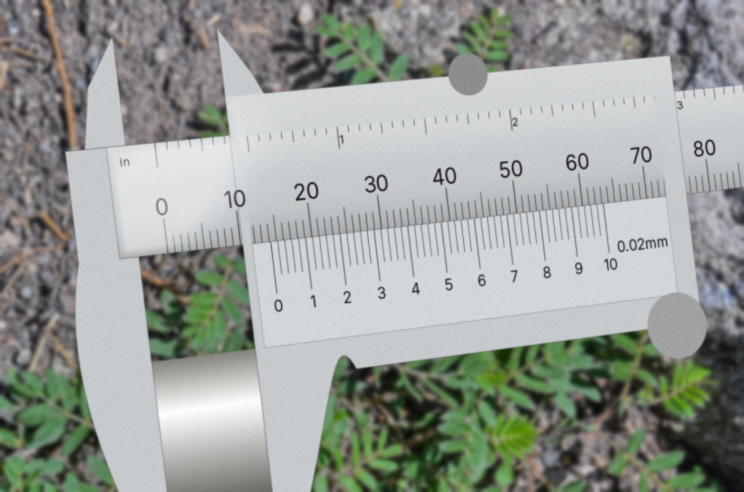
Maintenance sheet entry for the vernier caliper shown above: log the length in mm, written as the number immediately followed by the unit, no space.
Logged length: 14.2mm
